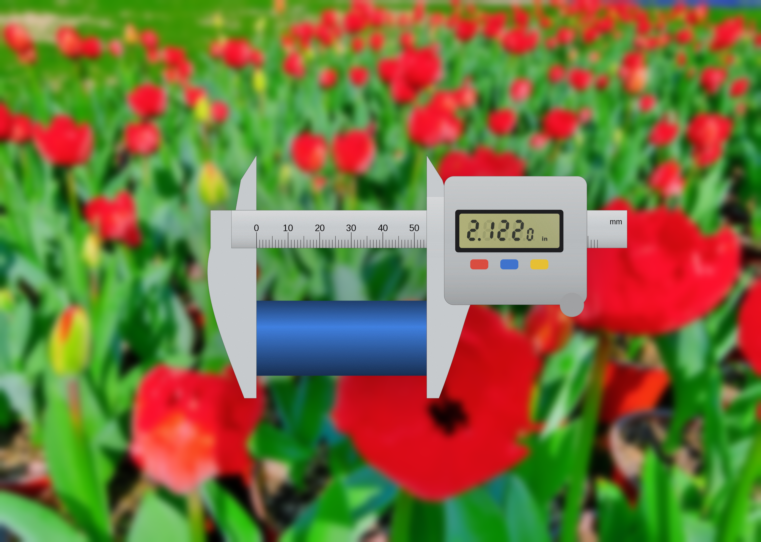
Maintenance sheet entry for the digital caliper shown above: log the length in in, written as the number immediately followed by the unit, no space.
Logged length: 2.1220in
